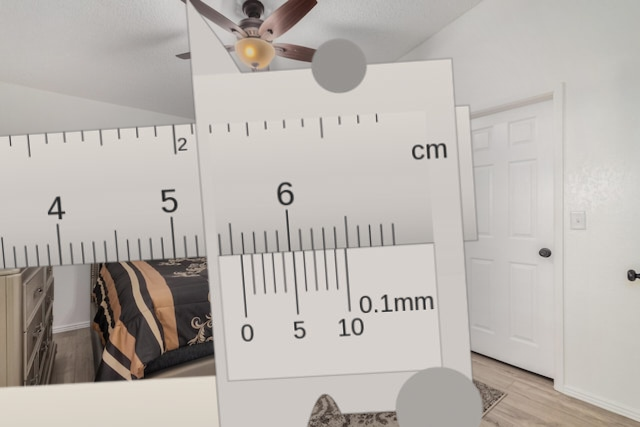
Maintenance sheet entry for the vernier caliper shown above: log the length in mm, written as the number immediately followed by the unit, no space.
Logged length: 55.8mm
